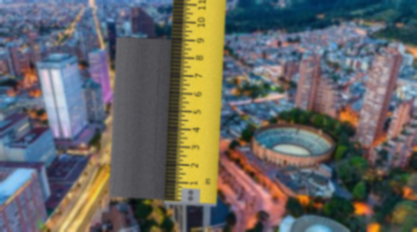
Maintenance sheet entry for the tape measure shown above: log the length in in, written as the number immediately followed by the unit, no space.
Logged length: 9in
